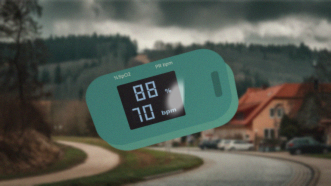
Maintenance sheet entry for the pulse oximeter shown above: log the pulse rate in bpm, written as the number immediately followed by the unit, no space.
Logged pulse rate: 70bpm
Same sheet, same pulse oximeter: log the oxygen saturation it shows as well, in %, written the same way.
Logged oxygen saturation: 88%
